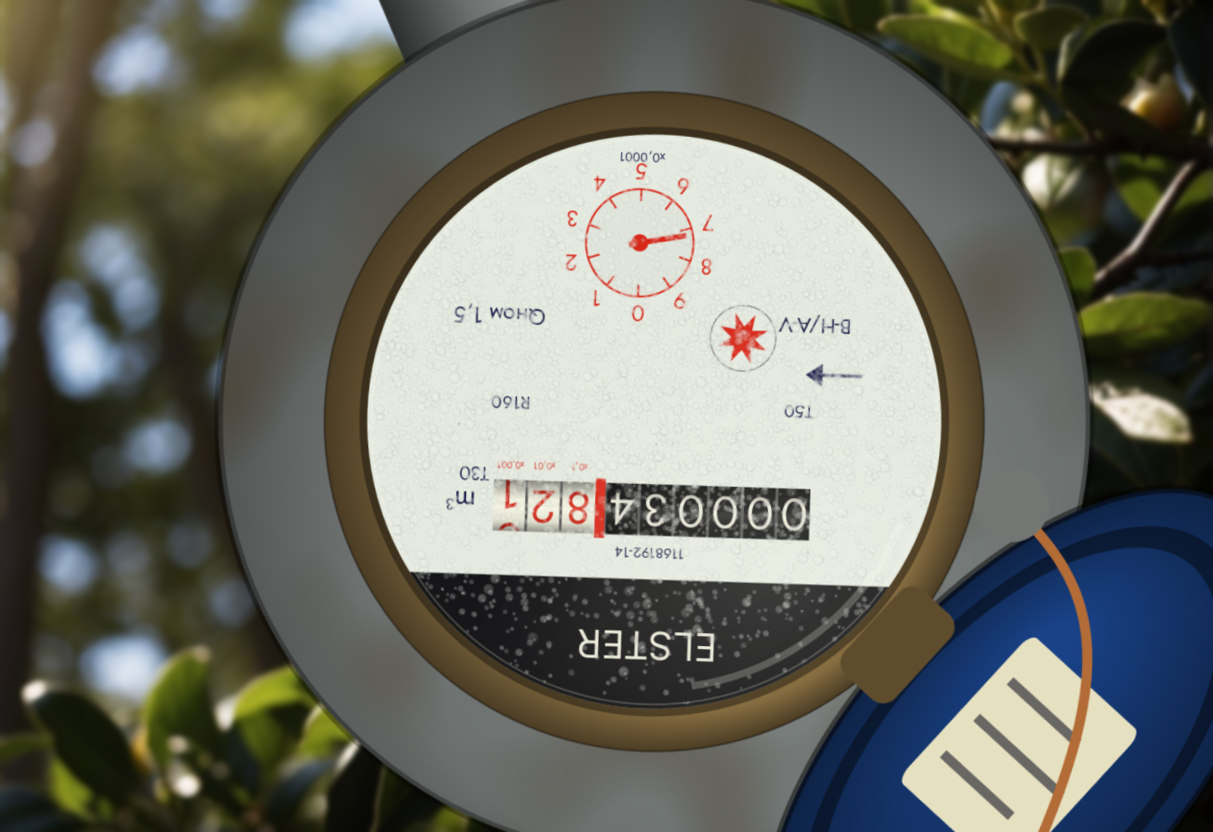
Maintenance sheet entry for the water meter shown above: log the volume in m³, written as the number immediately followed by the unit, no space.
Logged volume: 34.8207m³
